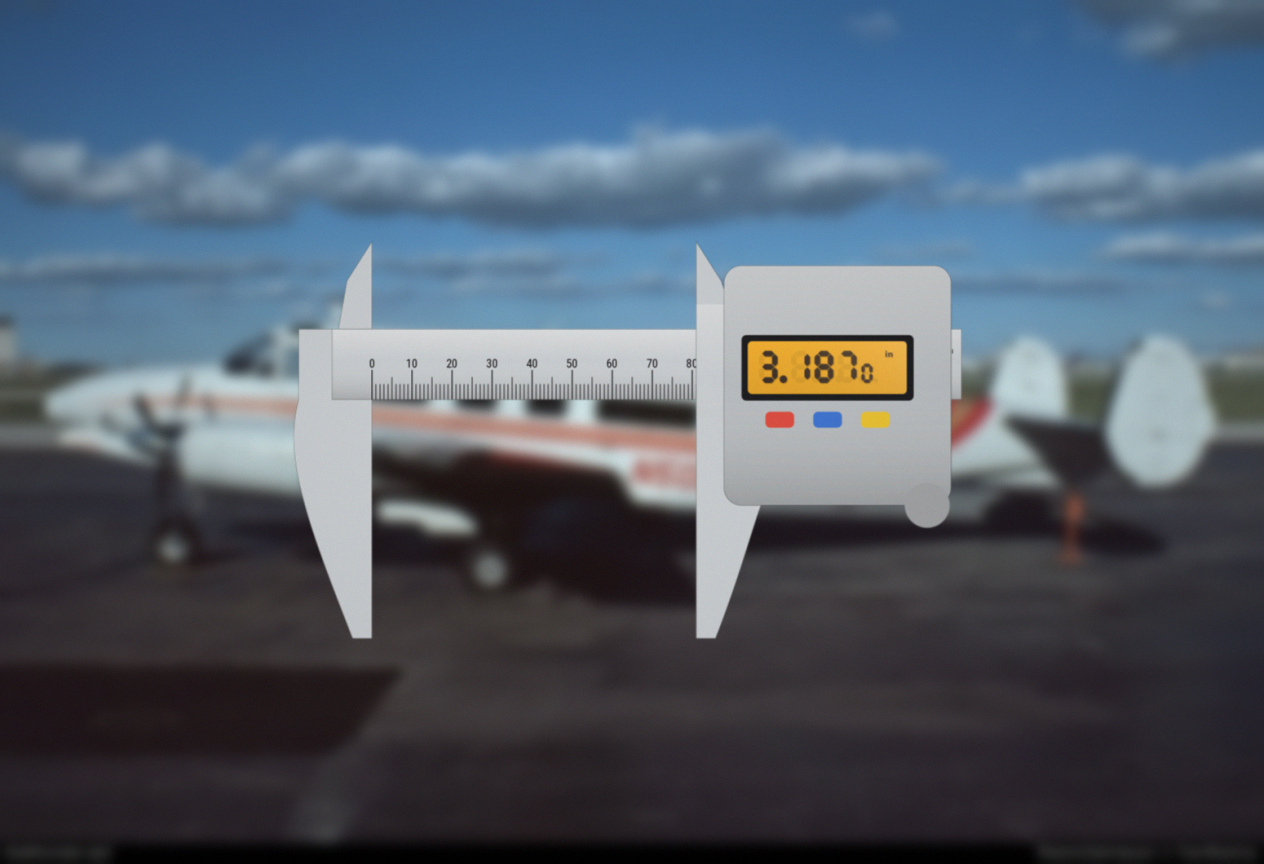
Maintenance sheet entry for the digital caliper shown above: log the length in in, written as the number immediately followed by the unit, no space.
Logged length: 3.1870in
